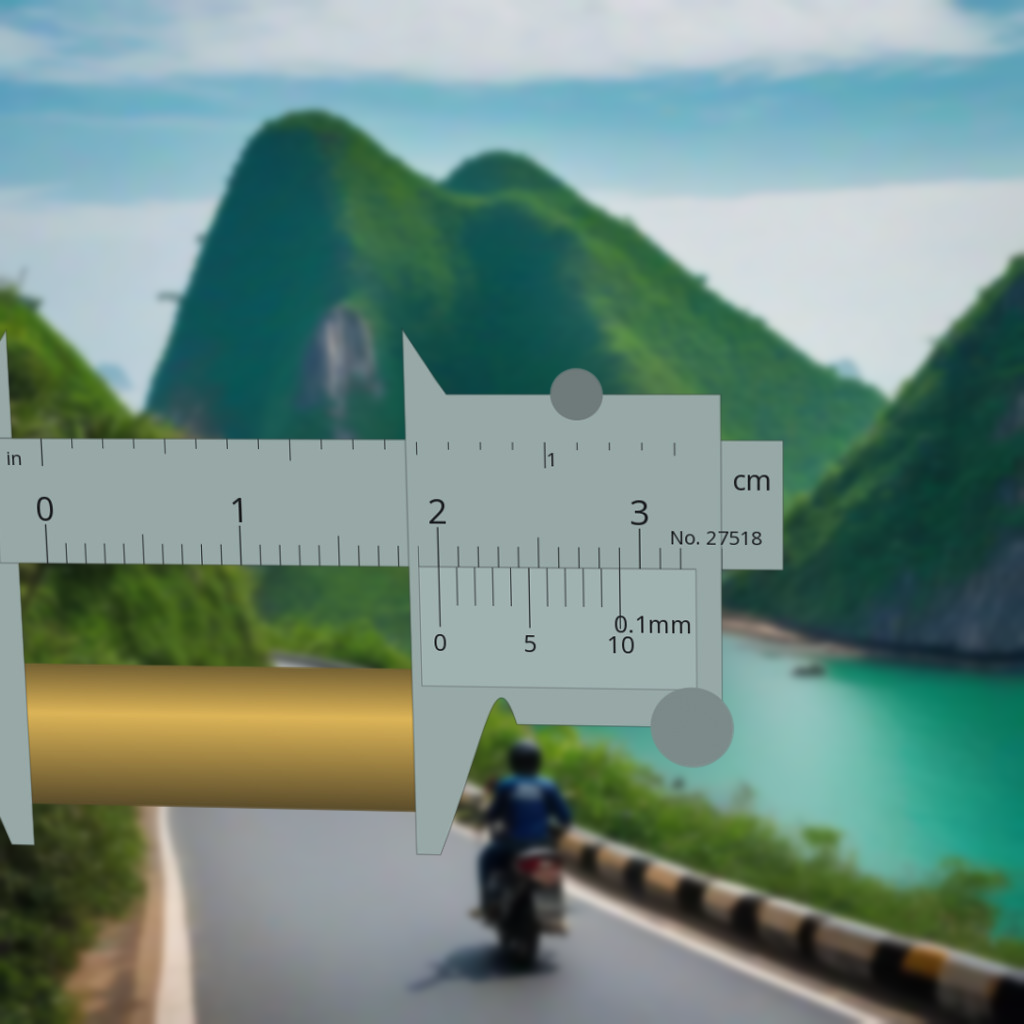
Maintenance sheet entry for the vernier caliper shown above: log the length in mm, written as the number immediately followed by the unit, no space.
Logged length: 20.0mm
